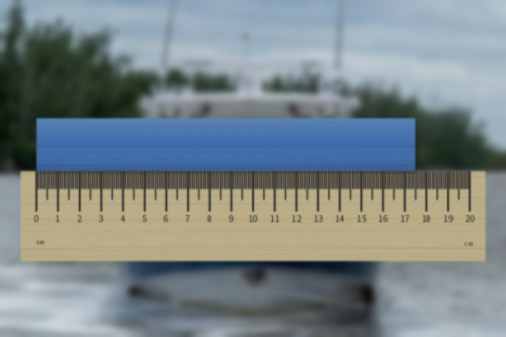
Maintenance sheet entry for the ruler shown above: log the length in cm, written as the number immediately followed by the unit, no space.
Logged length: 17.5cm
